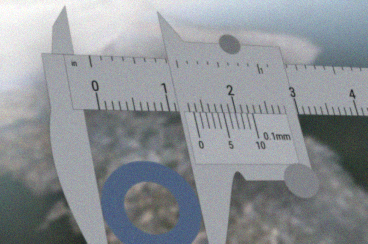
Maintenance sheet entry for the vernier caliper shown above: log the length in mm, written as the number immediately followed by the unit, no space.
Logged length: 13.6mm
